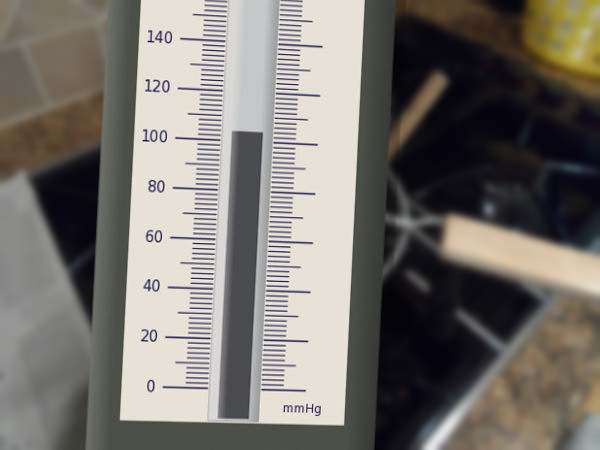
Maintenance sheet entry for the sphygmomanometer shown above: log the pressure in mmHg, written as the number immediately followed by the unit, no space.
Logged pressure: 104mmHg
